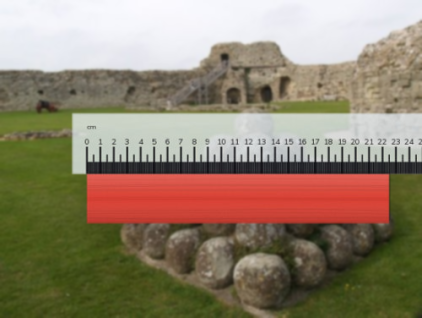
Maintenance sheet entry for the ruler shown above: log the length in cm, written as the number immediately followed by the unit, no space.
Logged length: 22.5cm
